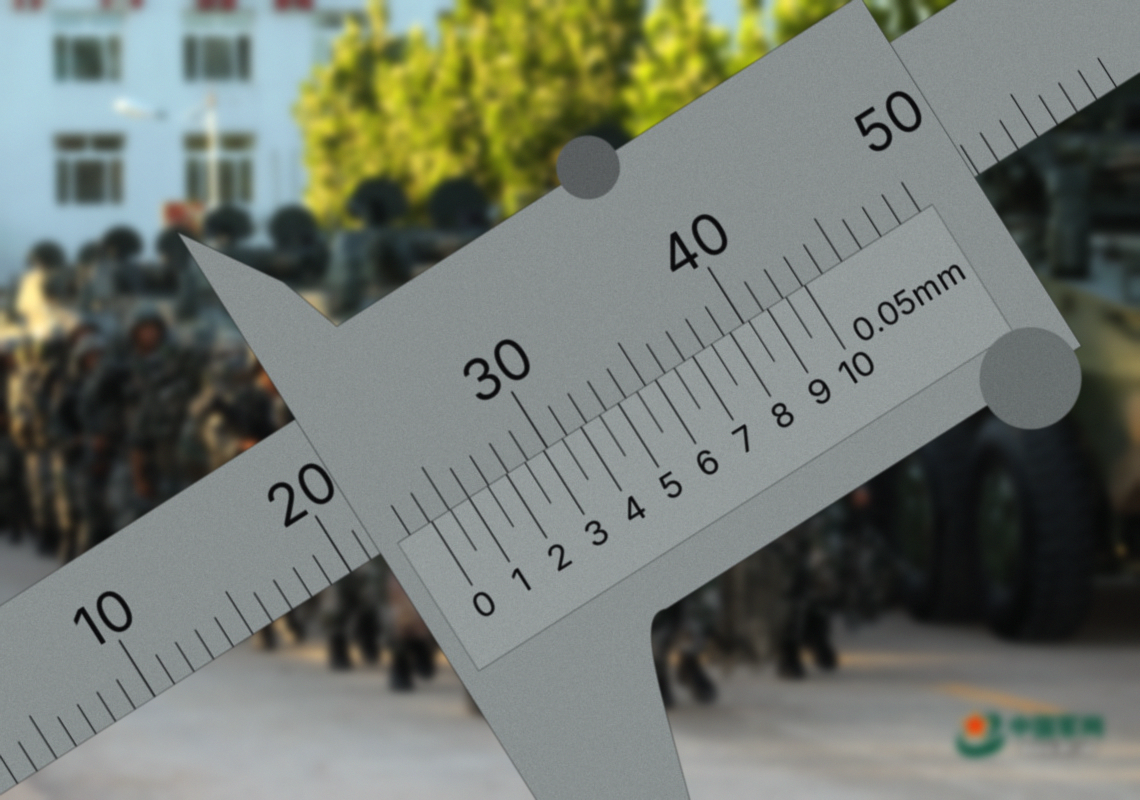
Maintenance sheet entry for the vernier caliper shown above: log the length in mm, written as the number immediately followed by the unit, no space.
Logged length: 24.1mm
